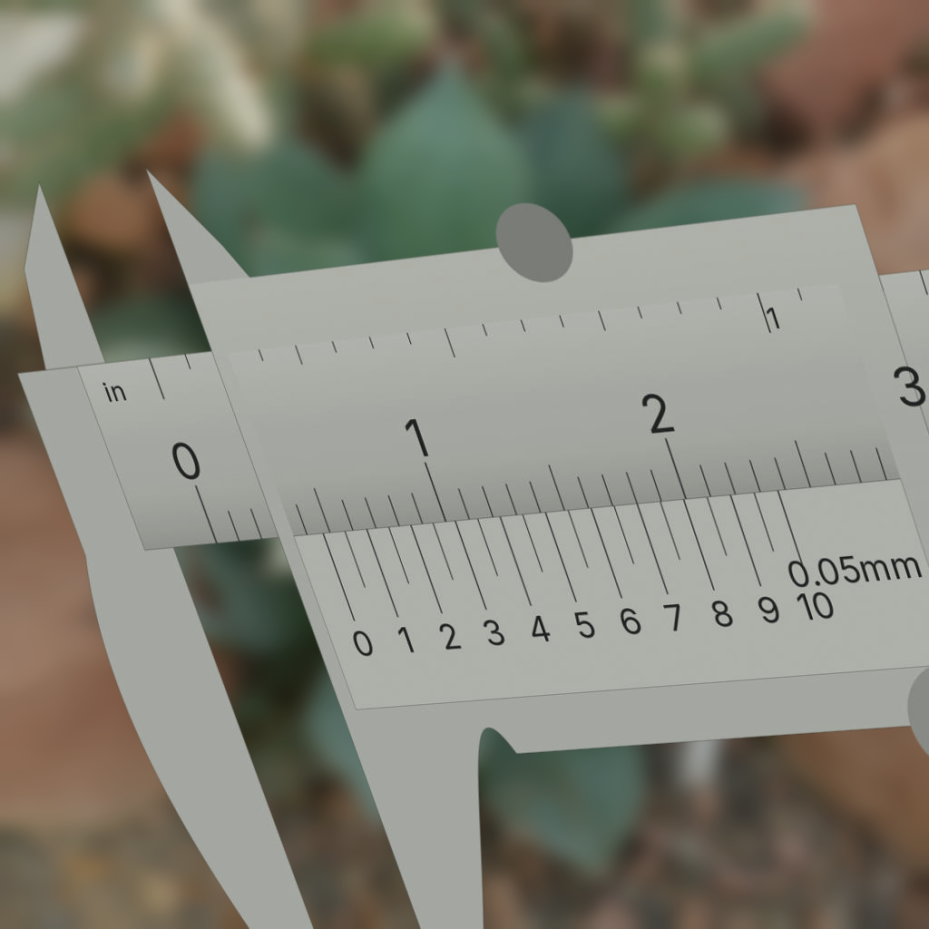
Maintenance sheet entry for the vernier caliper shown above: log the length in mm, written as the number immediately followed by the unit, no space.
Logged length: 4.70mm
